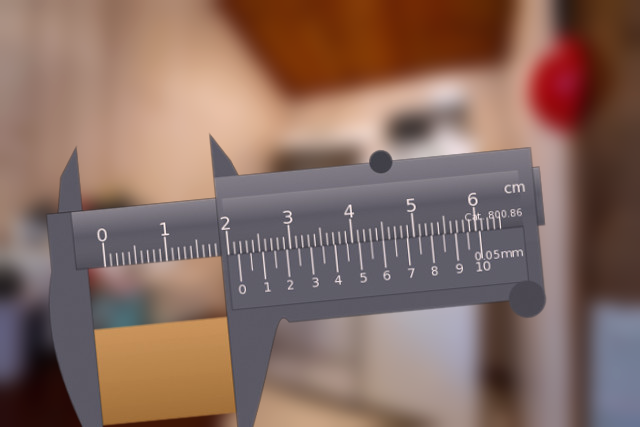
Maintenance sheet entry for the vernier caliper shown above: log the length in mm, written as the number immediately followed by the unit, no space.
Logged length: 21.6mm
